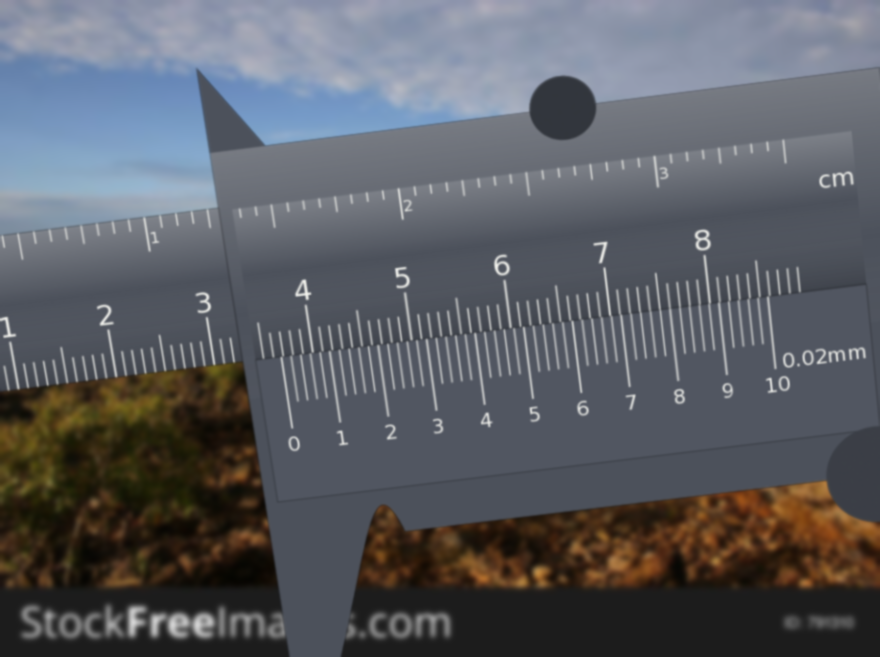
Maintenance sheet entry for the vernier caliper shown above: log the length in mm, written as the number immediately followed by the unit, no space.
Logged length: 36.8mm
